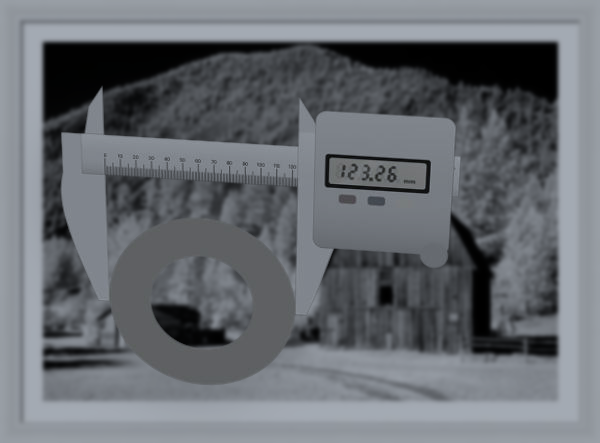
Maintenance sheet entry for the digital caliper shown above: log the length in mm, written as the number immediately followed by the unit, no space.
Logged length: 123.26mm
